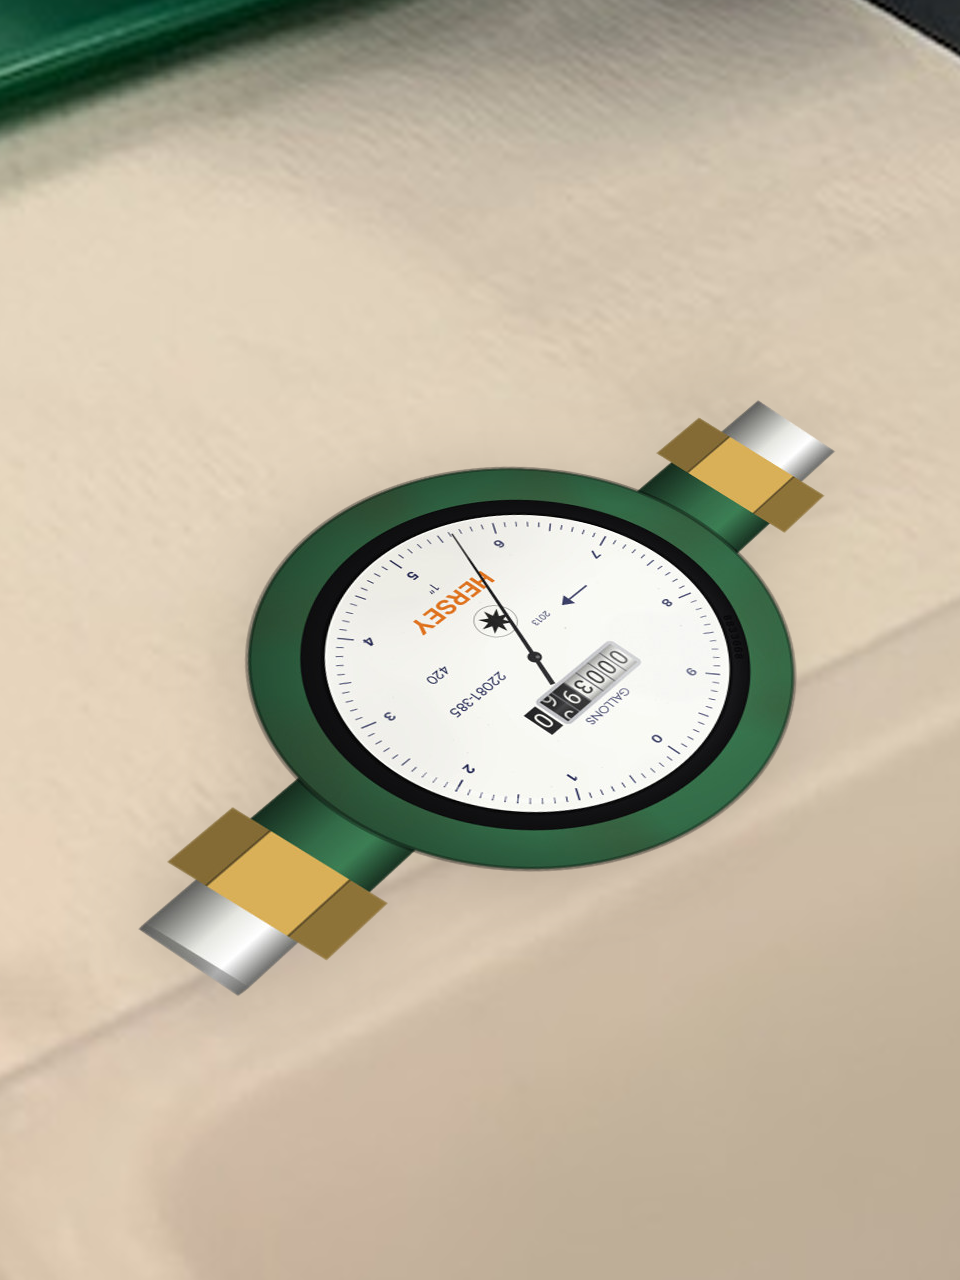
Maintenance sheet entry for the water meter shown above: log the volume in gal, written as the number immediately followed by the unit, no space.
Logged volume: 3955.6gal
